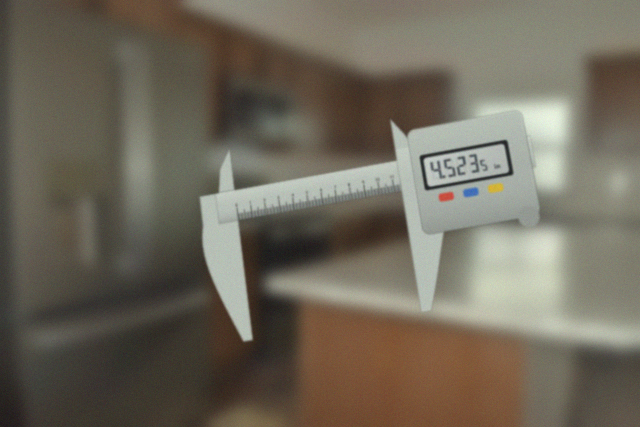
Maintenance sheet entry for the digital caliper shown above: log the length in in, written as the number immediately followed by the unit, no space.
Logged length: 4.5235in
